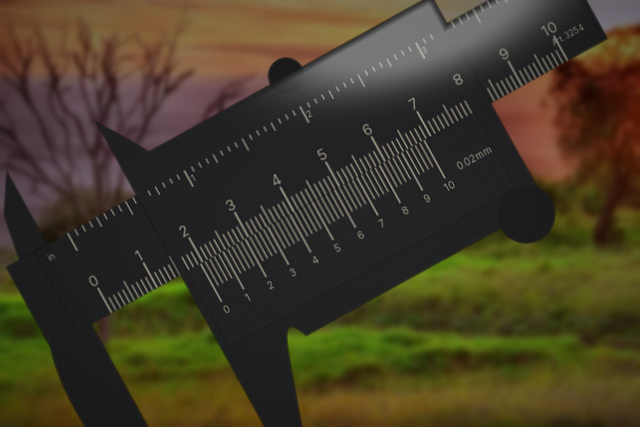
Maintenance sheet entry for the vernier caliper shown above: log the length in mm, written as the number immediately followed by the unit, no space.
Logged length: 19.5mm
